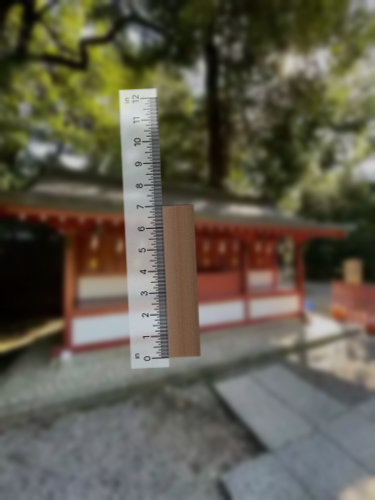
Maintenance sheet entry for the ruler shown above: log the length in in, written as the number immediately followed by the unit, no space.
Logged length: 7in
